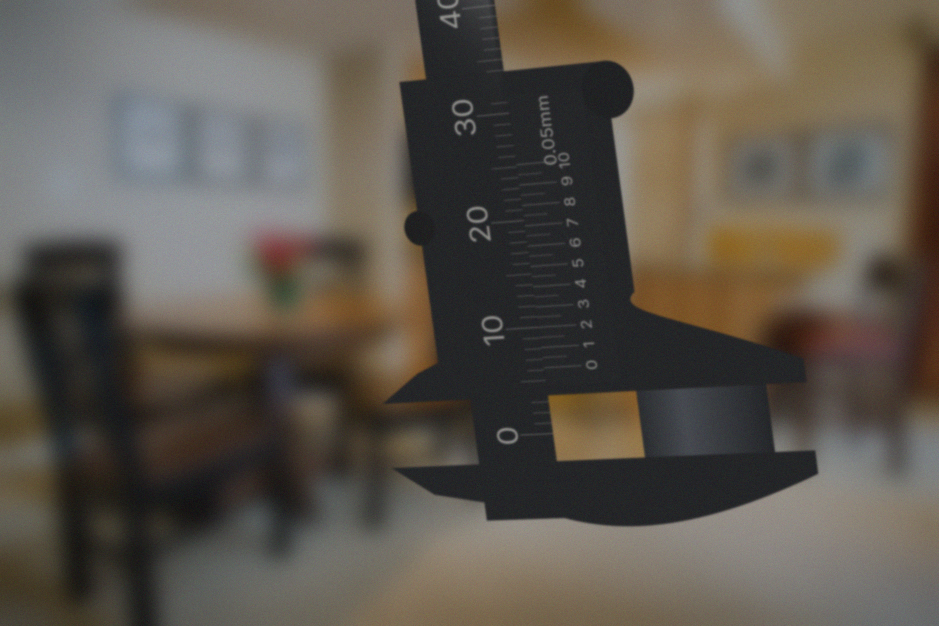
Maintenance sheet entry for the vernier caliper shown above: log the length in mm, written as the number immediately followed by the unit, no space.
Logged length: 6.2mm
